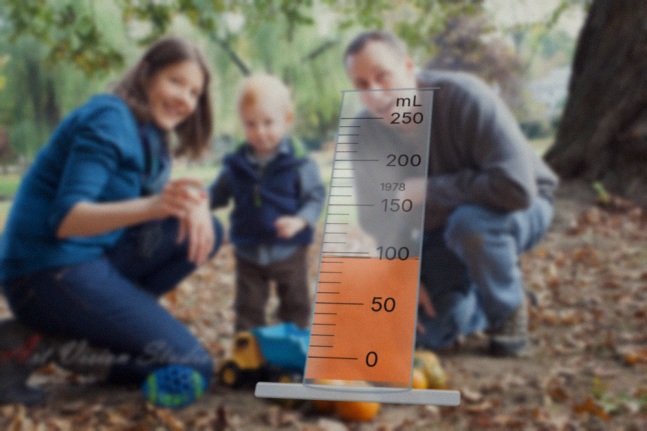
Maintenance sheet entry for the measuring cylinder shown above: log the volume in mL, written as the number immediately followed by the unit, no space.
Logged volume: 95mL
